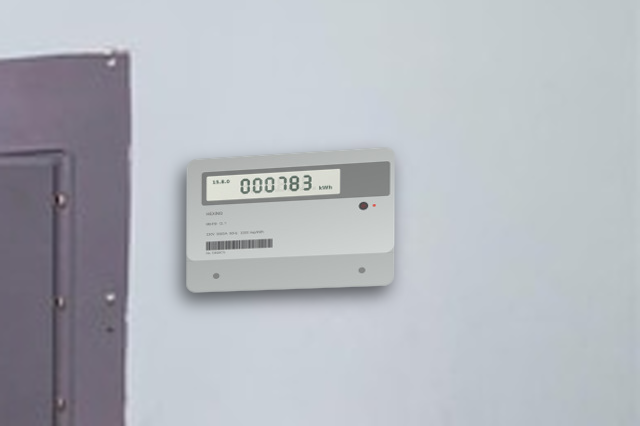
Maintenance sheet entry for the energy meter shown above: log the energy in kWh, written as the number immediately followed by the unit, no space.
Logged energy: 783kWh
